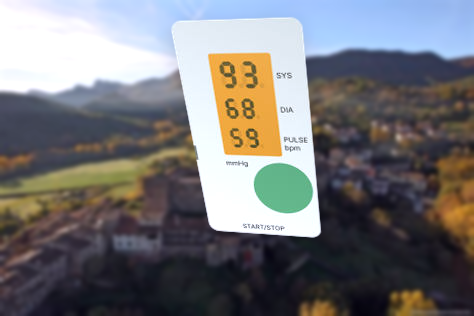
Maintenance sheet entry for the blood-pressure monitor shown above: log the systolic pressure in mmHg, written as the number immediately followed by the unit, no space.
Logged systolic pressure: 93mmHg
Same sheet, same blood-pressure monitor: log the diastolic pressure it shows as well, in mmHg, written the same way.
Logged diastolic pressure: 68mmHg
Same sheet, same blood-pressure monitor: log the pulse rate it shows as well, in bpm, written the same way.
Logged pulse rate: 59bpm
